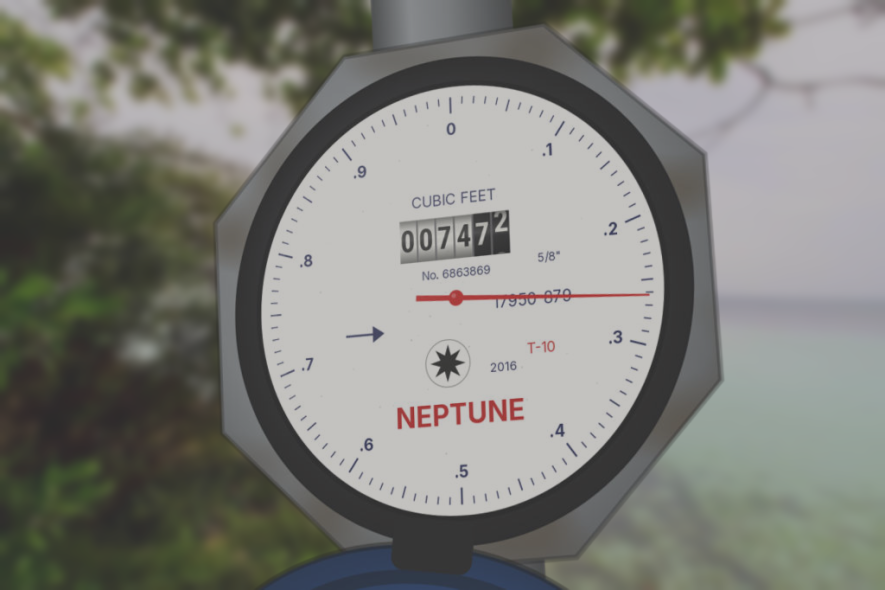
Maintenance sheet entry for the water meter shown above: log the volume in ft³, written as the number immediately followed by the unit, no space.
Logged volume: 7472.26ft³
